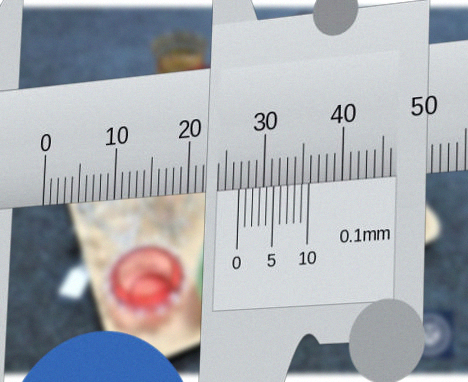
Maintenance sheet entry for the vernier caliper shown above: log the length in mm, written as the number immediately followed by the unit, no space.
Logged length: 26.8mm
